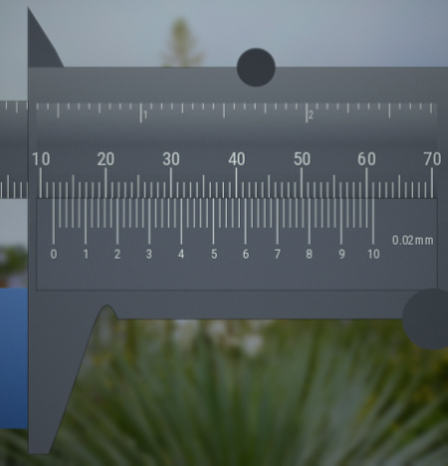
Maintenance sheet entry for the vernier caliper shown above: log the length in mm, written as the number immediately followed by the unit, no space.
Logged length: 12.0mm
